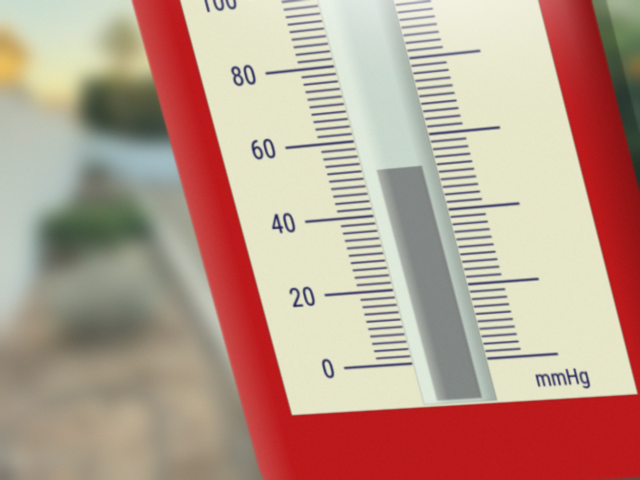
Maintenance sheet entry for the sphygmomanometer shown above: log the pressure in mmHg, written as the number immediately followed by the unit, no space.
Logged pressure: 52mmHg
